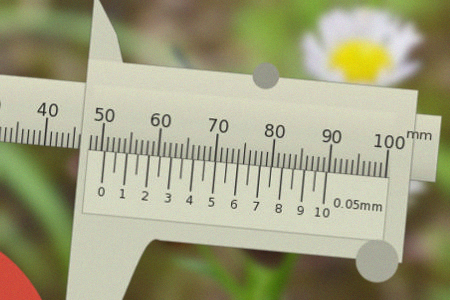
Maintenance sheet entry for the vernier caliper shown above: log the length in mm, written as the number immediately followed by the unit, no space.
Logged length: 50.6mm
